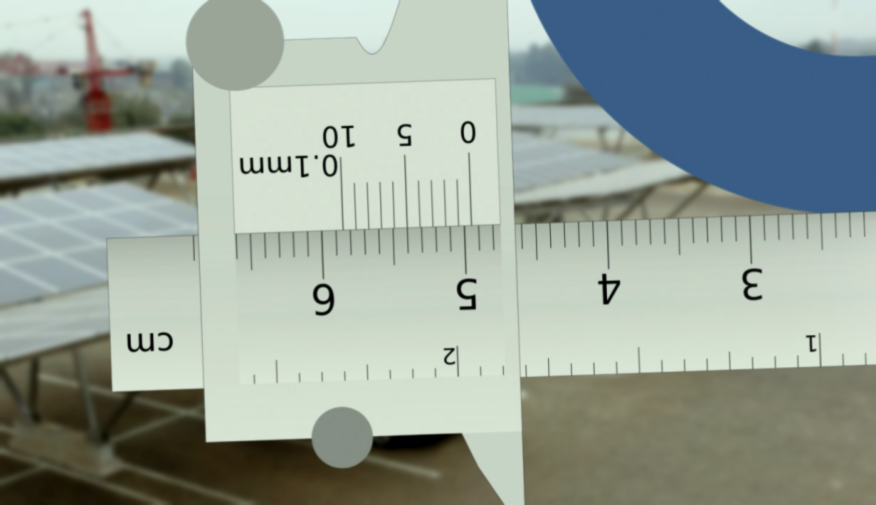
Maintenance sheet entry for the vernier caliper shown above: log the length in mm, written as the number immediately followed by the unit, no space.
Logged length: 49.5mm
